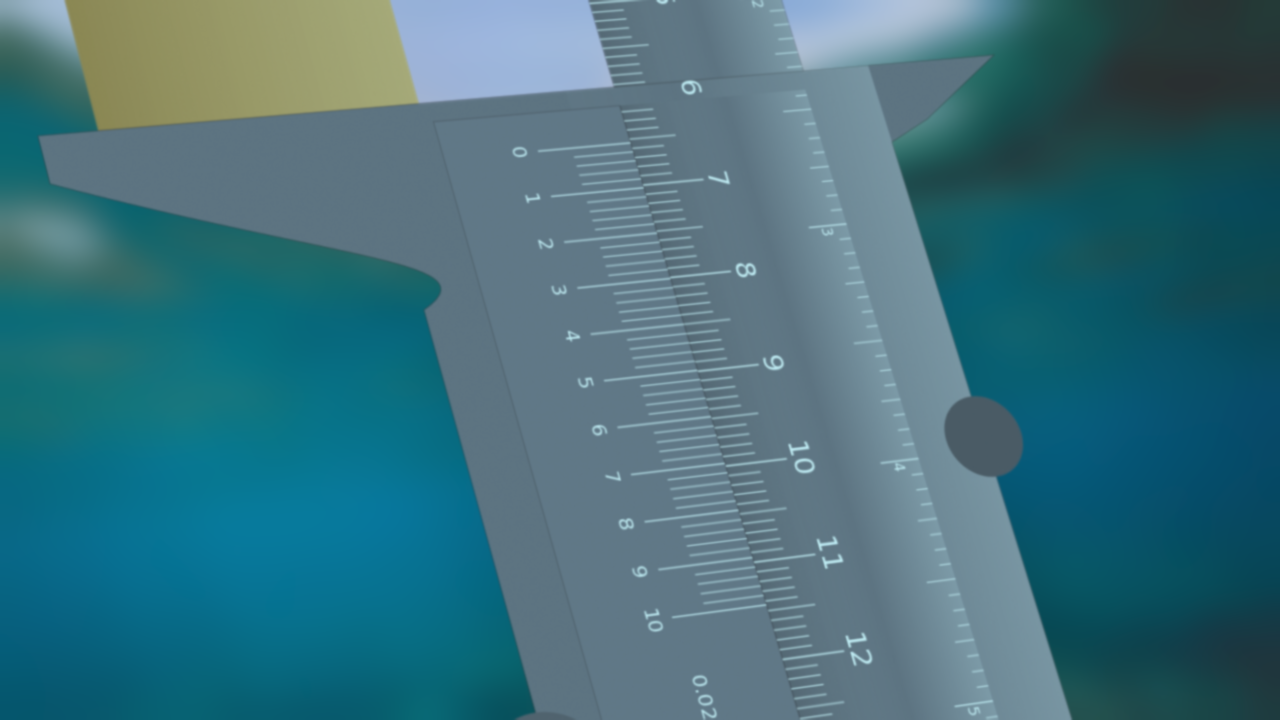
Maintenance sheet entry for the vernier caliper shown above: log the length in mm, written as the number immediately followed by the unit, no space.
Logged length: 65.4mm
